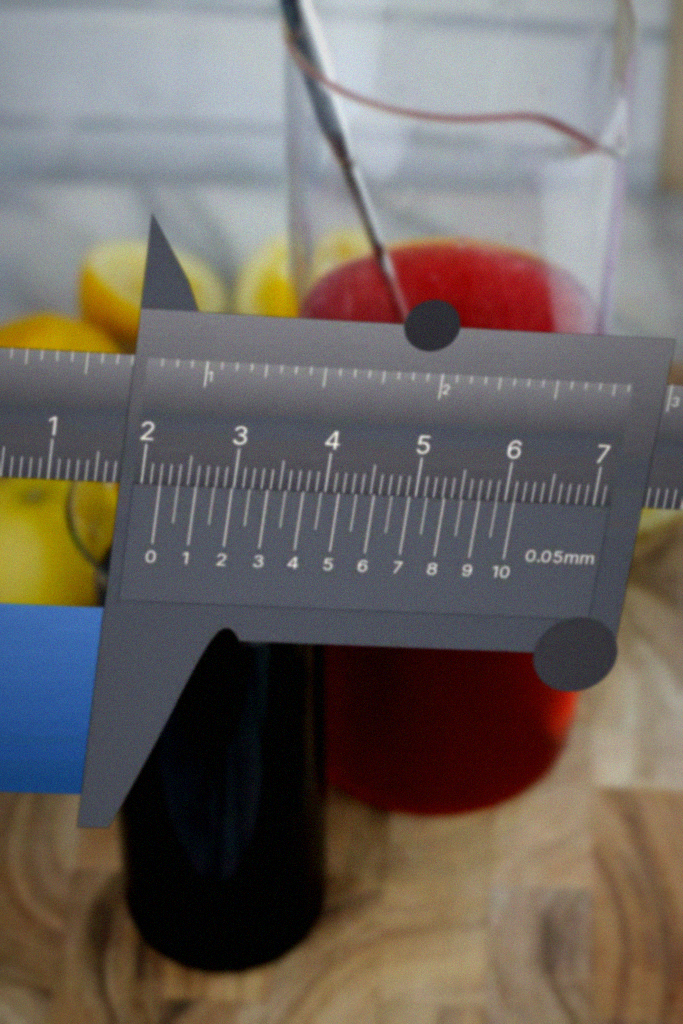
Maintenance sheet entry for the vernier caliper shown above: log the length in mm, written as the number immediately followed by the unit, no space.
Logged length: 22.0mm
